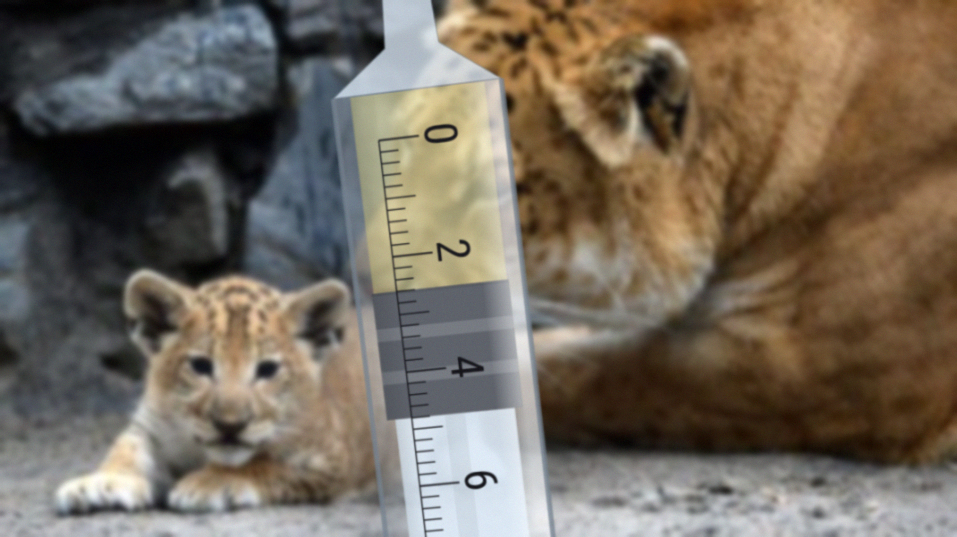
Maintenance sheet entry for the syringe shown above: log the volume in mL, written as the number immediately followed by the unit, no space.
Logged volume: 2.6mL
